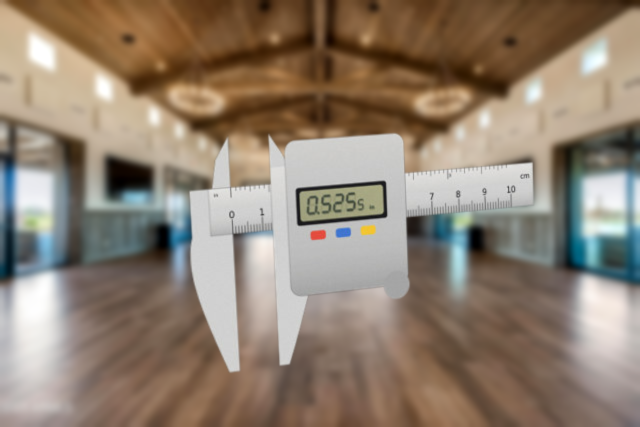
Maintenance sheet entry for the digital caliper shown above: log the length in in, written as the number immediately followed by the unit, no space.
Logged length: 0.5255in
